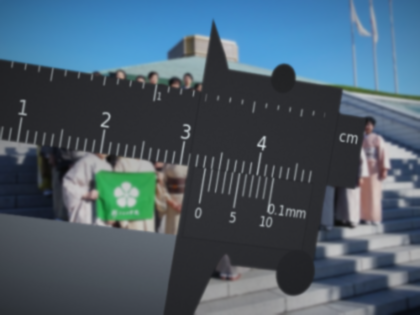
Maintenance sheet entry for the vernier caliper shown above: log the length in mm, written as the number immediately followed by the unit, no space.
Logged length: 33.2mm
